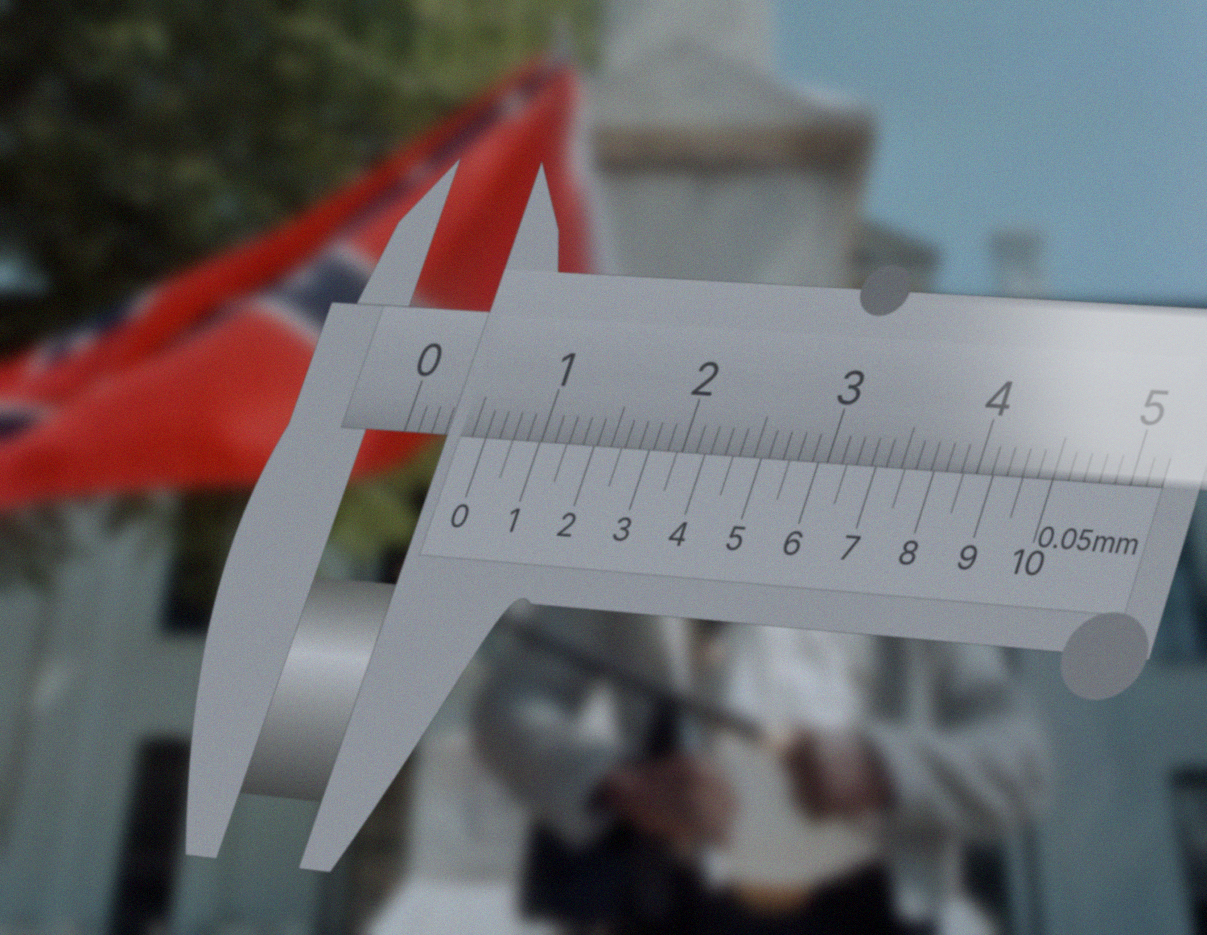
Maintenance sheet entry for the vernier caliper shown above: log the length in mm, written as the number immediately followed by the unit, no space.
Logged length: 6.0mm
